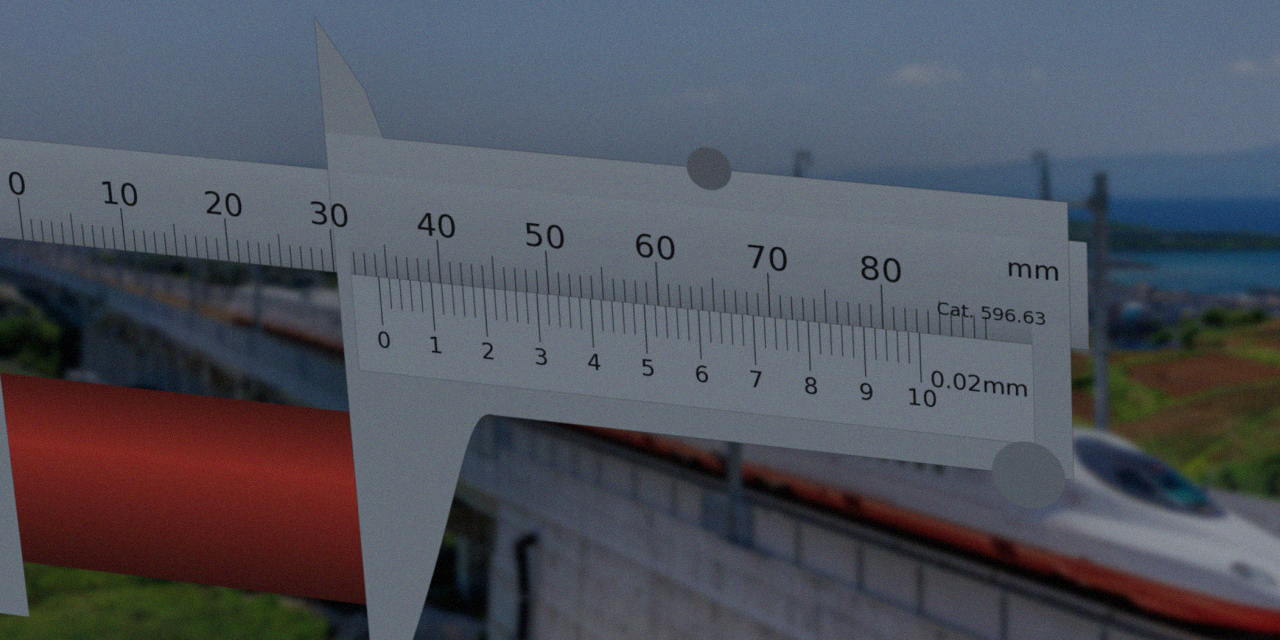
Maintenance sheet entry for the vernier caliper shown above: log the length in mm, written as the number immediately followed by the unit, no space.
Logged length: 34.2mm
